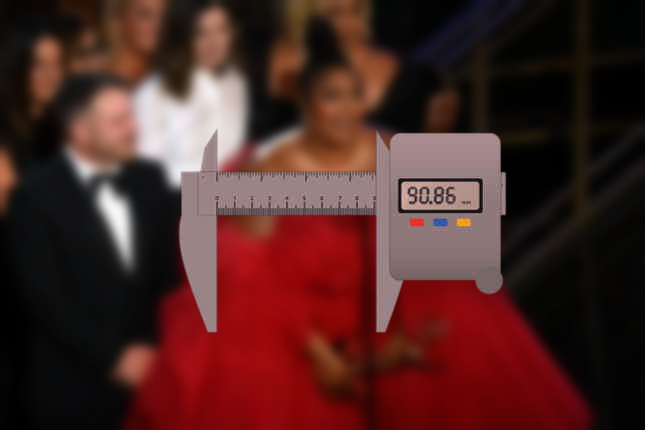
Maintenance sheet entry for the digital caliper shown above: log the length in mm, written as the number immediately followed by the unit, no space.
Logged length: 90.86mm
